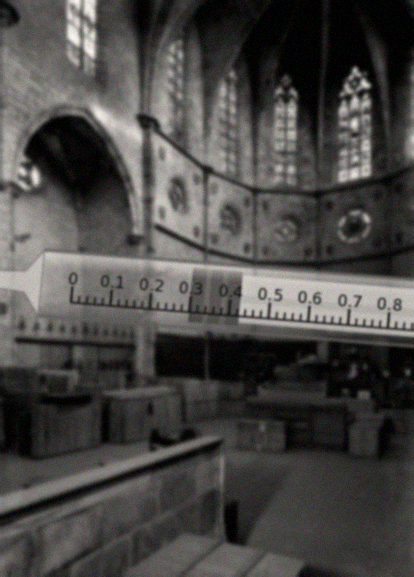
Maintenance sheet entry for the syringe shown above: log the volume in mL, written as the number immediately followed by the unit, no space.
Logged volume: 0.3mL
